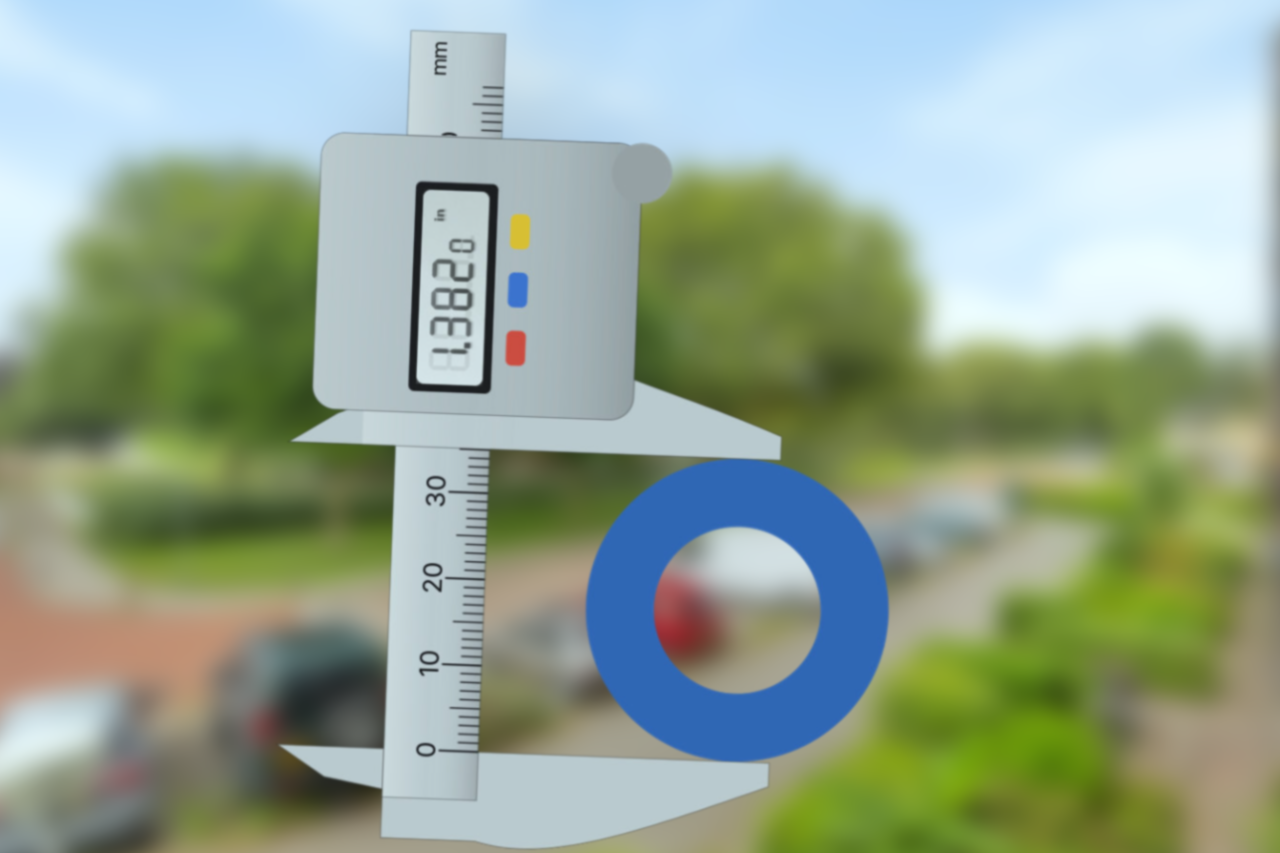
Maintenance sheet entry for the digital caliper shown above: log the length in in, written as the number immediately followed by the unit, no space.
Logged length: 1.3820in
